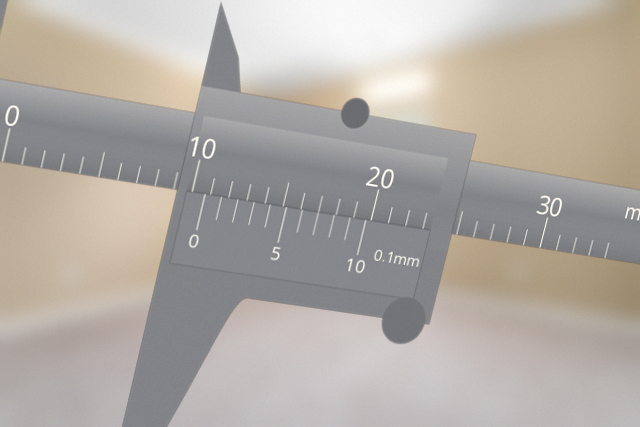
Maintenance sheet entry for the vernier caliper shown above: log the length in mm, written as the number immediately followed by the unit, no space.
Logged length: 10.7mm
